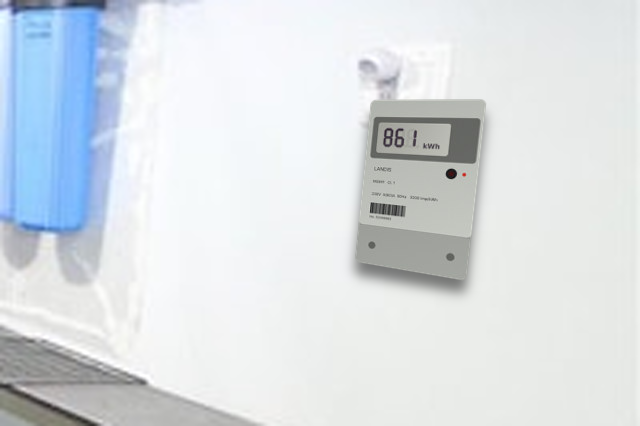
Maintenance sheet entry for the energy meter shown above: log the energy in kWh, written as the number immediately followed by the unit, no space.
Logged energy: 861kWh
